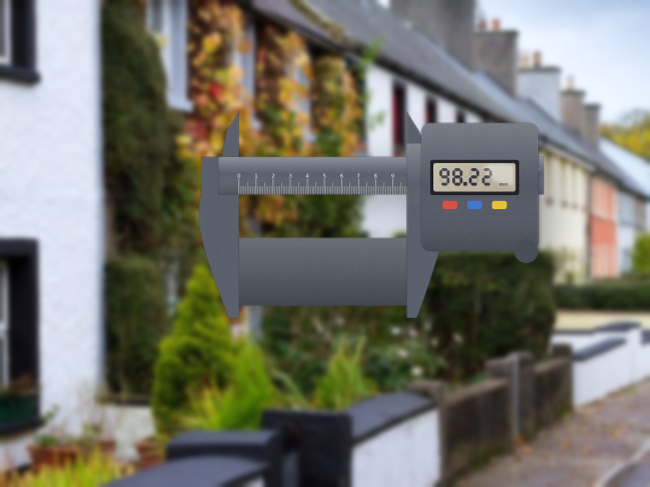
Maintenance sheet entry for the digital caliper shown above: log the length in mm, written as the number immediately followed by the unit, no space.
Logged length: 98.22mm
